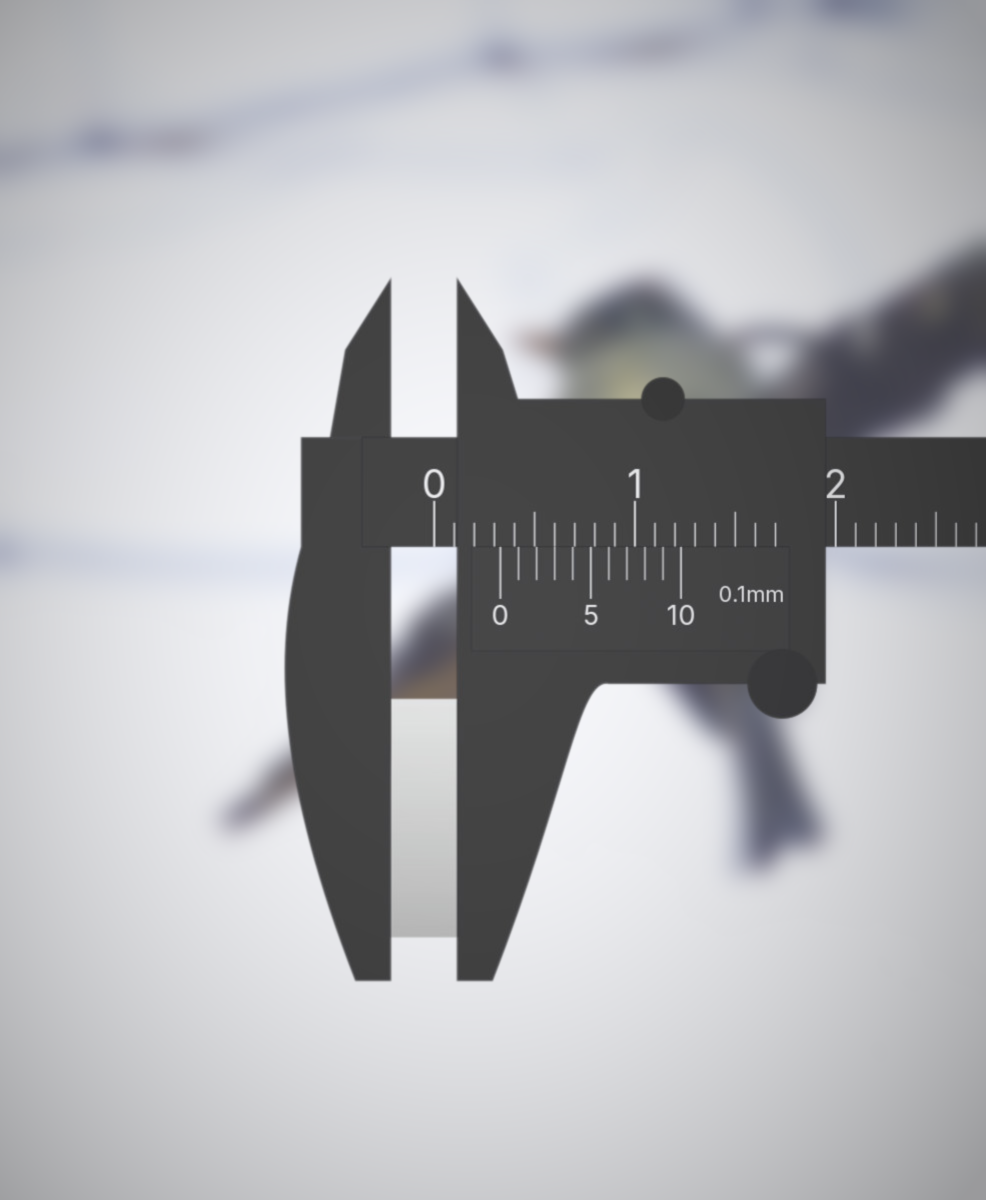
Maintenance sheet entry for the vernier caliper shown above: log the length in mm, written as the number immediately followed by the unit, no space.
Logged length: 3.3mm
